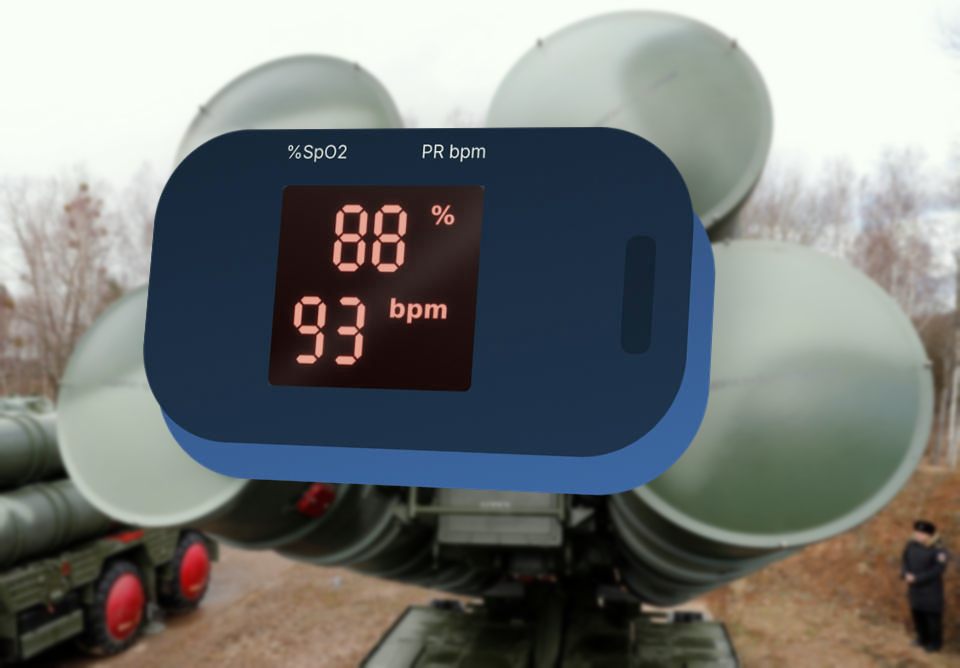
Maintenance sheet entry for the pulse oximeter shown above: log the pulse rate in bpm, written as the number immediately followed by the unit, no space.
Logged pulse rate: 93bpm
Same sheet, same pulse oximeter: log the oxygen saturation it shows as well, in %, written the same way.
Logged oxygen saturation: 88%
